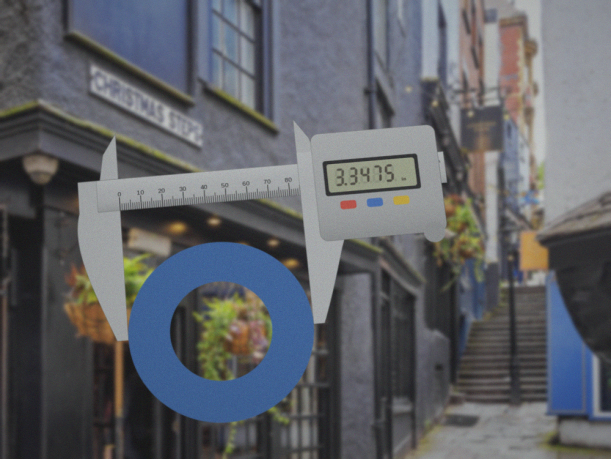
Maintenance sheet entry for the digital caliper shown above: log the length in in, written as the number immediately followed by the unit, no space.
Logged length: 3.3475in
